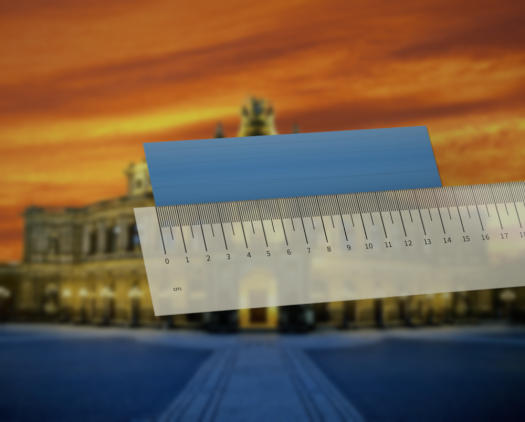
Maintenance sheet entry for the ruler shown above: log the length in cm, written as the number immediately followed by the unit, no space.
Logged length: 14.5cm
